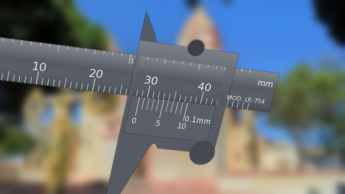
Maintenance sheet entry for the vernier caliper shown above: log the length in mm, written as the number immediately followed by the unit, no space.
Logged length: 28.6mm
